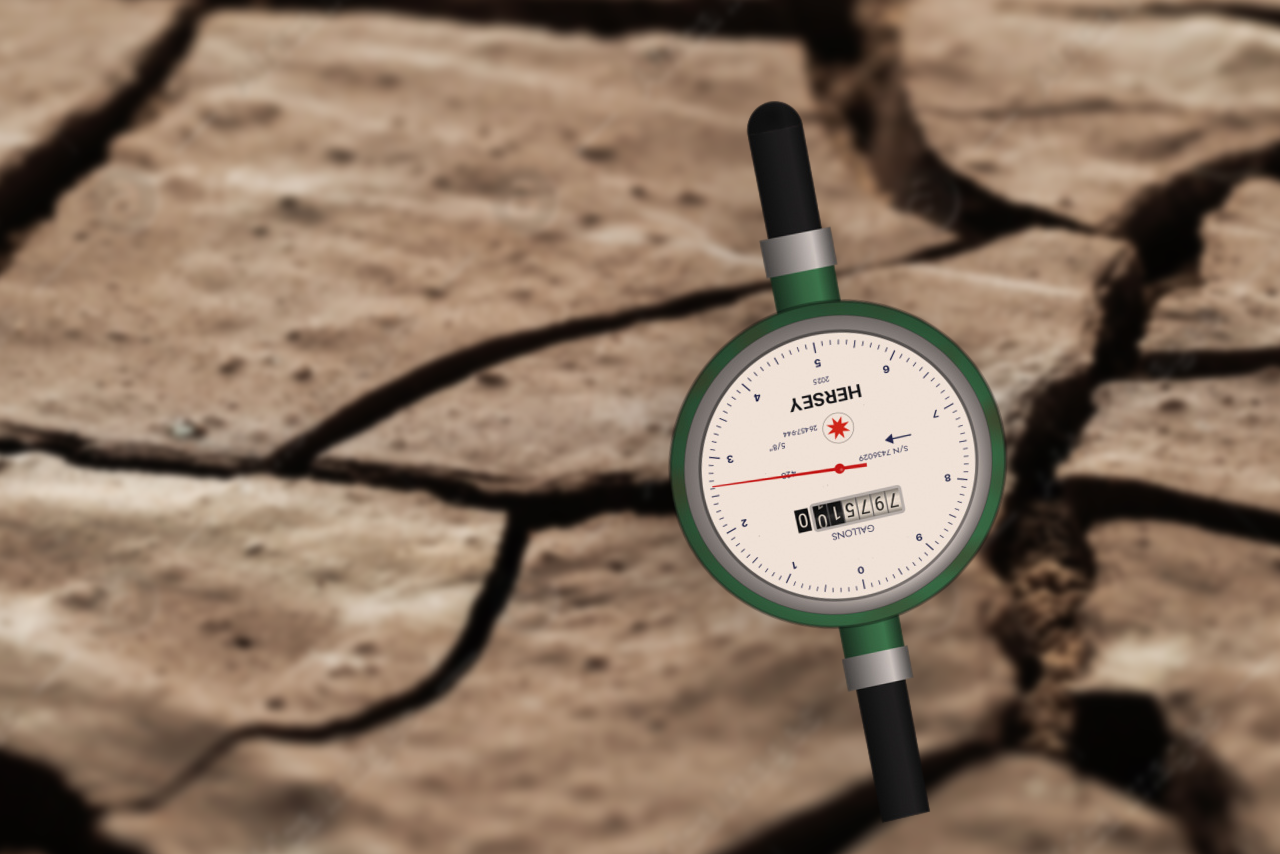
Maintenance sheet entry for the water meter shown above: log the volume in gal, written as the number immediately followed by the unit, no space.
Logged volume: 7975102.6gal
